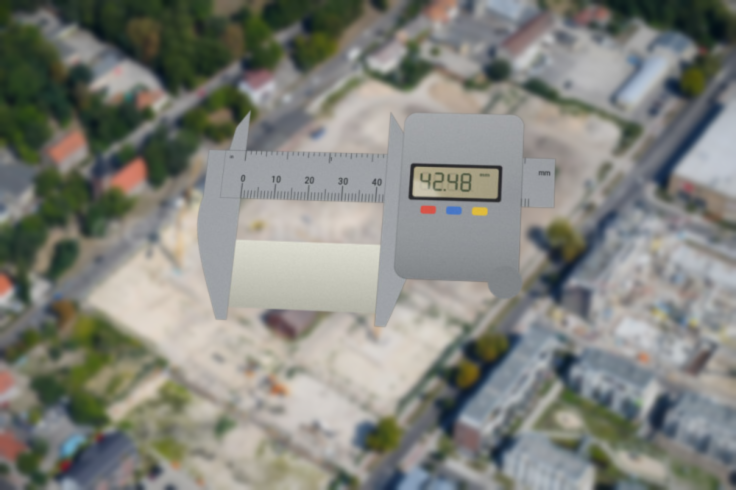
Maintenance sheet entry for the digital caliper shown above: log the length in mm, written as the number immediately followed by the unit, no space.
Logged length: 42.48mm
